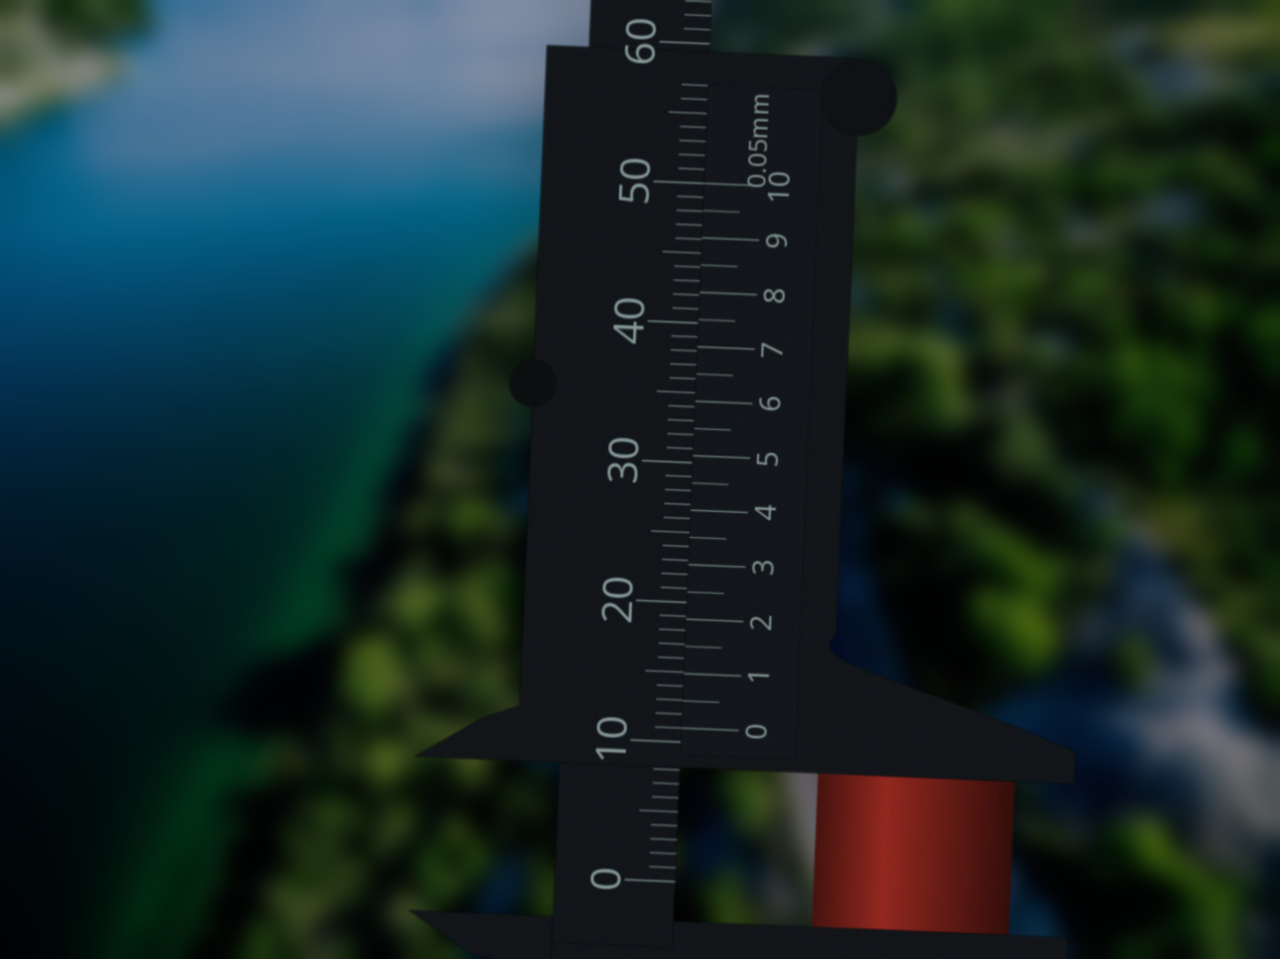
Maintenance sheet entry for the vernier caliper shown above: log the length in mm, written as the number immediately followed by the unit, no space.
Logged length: 11.0mm
